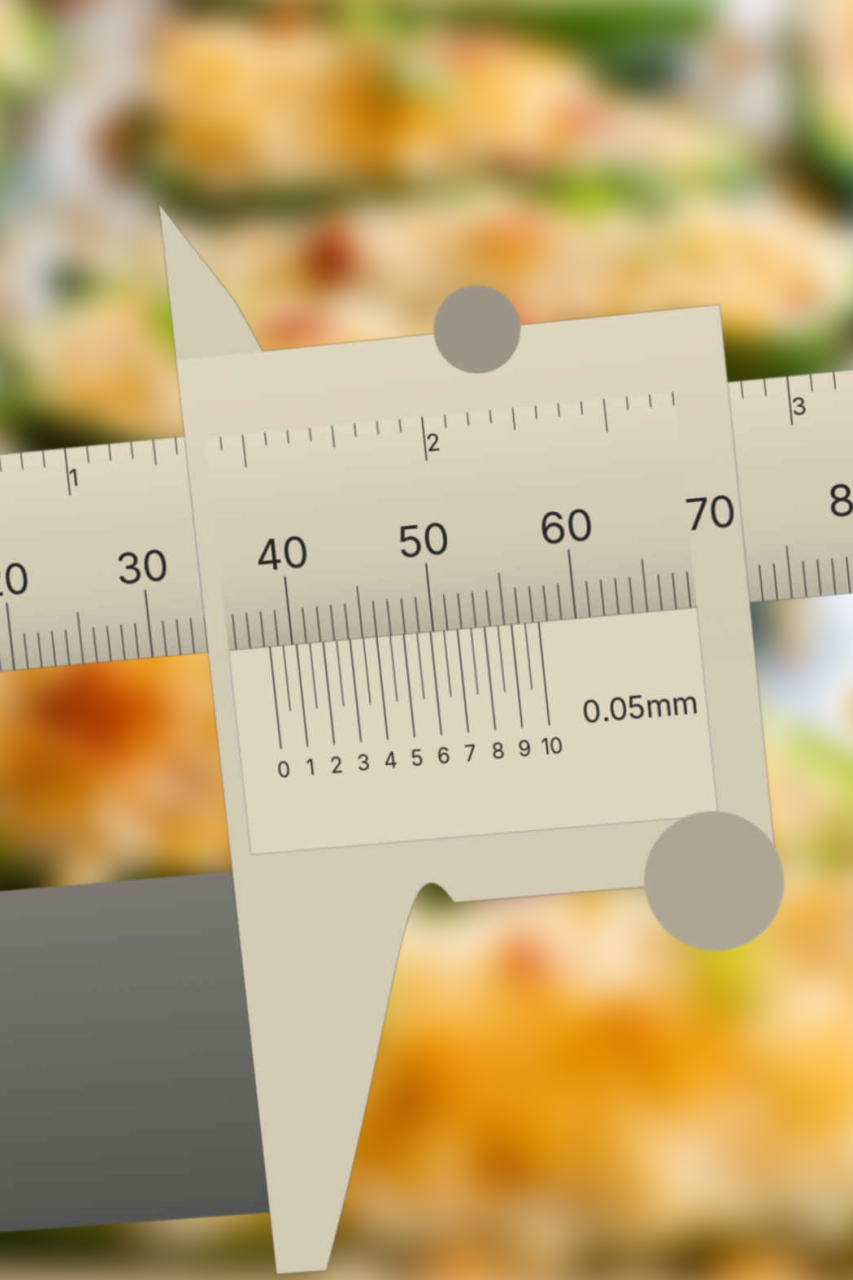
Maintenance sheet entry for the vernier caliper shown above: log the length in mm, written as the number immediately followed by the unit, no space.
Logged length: 38.4mm
